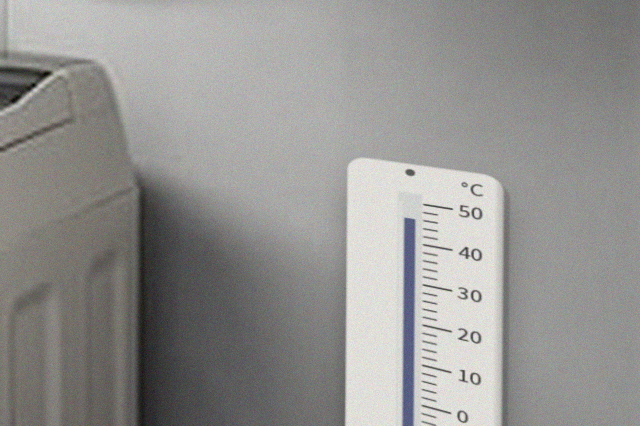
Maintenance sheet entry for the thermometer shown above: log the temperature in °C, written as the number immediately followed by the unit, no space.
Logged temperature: 46°C
